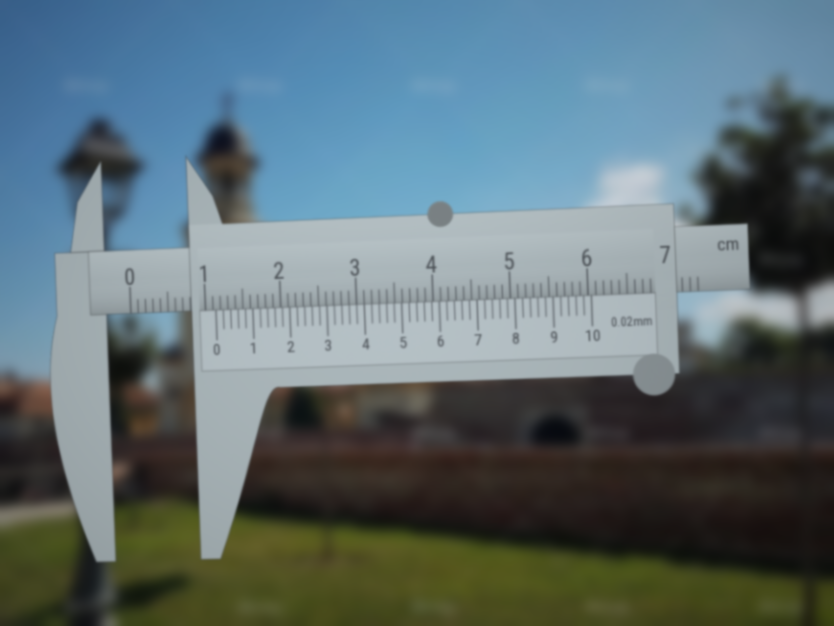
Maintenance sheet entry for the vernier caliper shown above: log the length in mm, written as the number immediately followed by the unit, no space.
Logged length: 11.4mm
